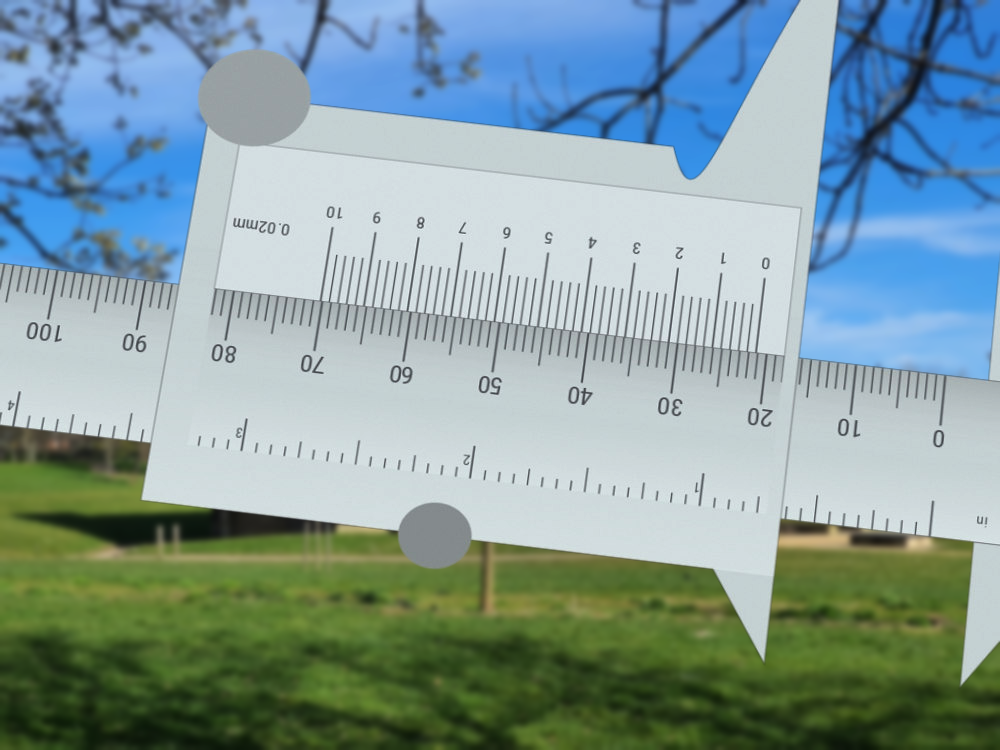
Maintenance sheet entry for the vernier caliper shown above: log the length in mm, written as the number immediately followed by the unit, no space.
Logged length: 21.2mm
